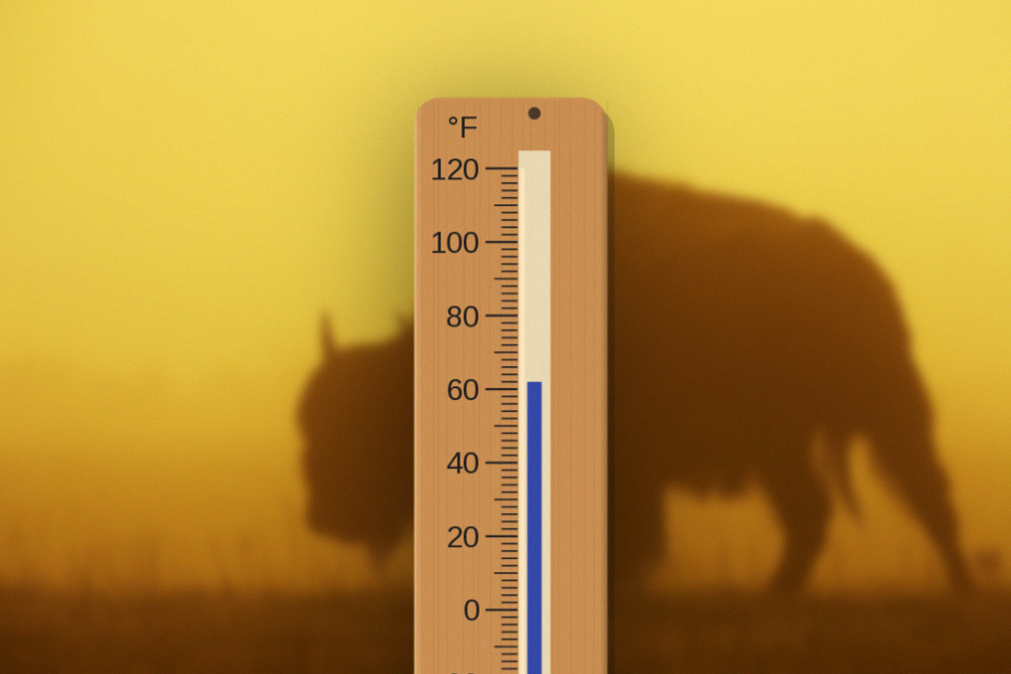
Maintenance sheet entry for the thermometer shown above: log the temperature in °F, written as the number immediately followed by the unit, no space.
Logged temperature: 62°F
